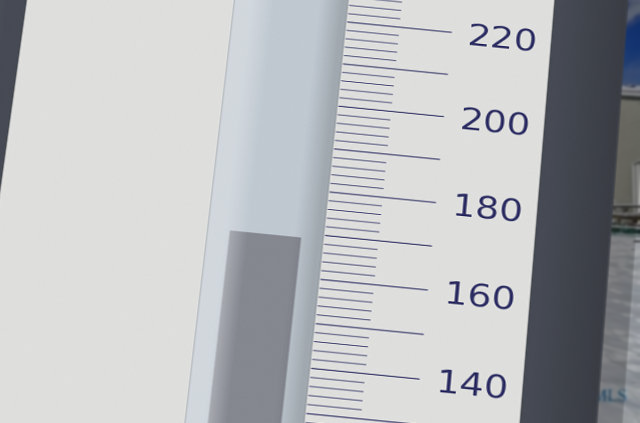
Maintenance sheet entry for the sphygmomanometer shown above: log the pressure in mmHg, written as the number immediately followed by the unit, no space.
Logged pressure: 169mmHg
